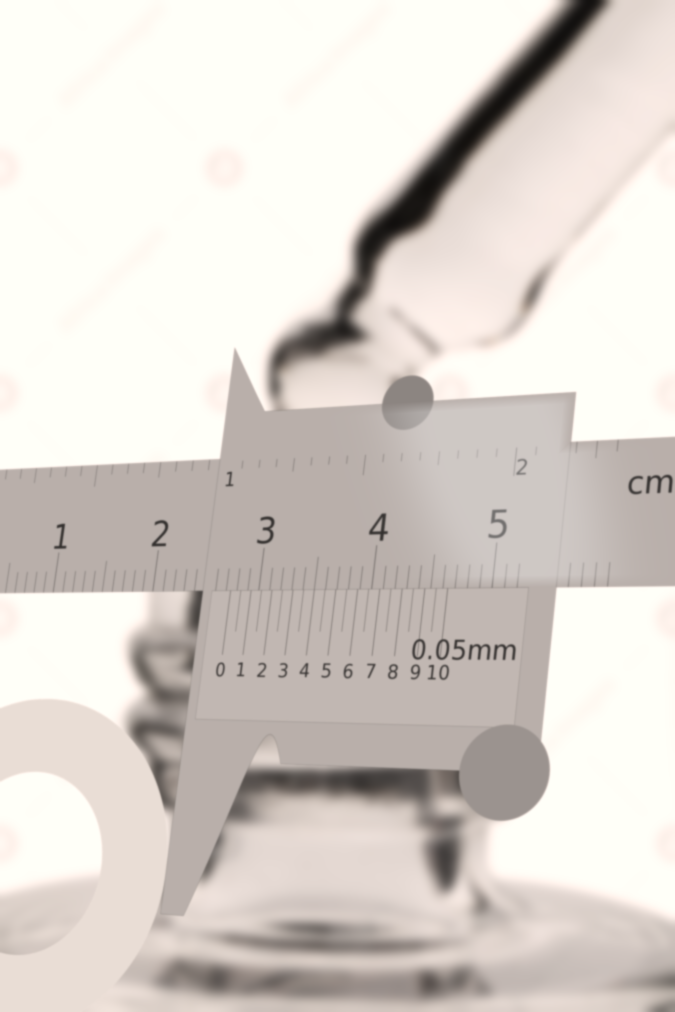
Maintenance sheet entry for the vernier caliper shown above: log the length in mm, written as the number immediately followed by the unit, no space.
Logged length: 27.4mm
